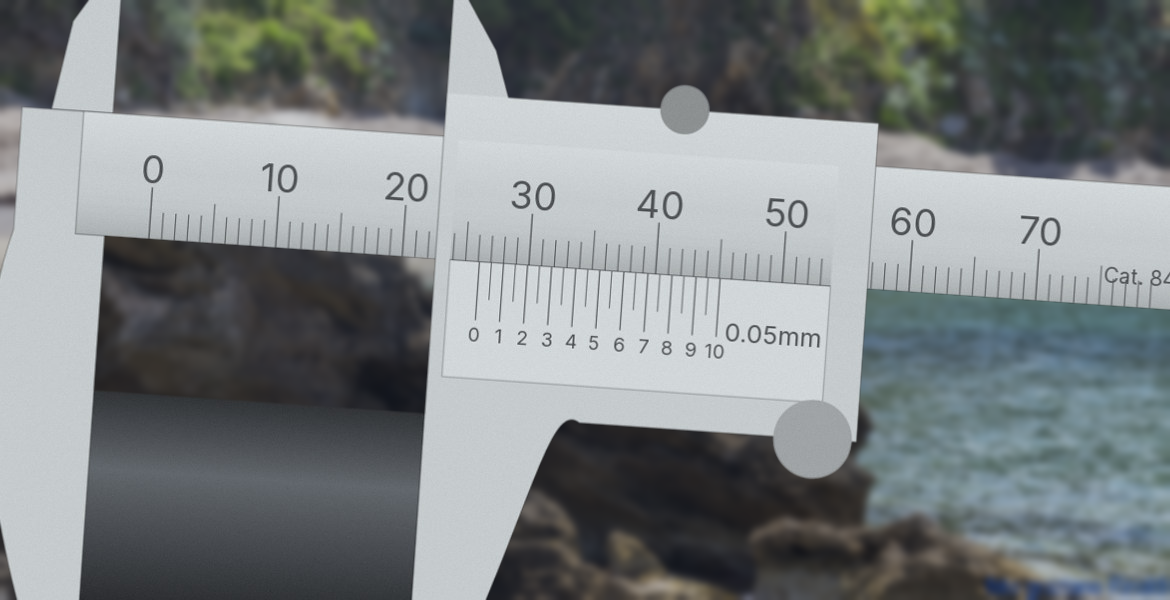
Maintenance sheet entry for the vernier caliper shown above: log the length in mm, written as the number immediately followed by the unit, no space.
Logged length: 26.1mm
